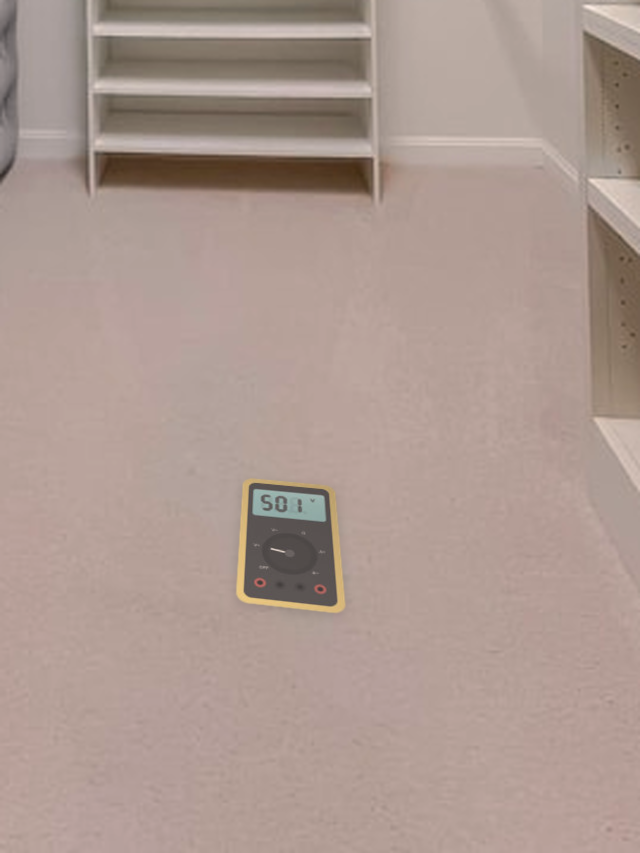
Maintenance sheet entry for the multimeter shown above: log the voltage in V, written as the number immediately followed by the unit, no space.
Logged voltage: 501V
